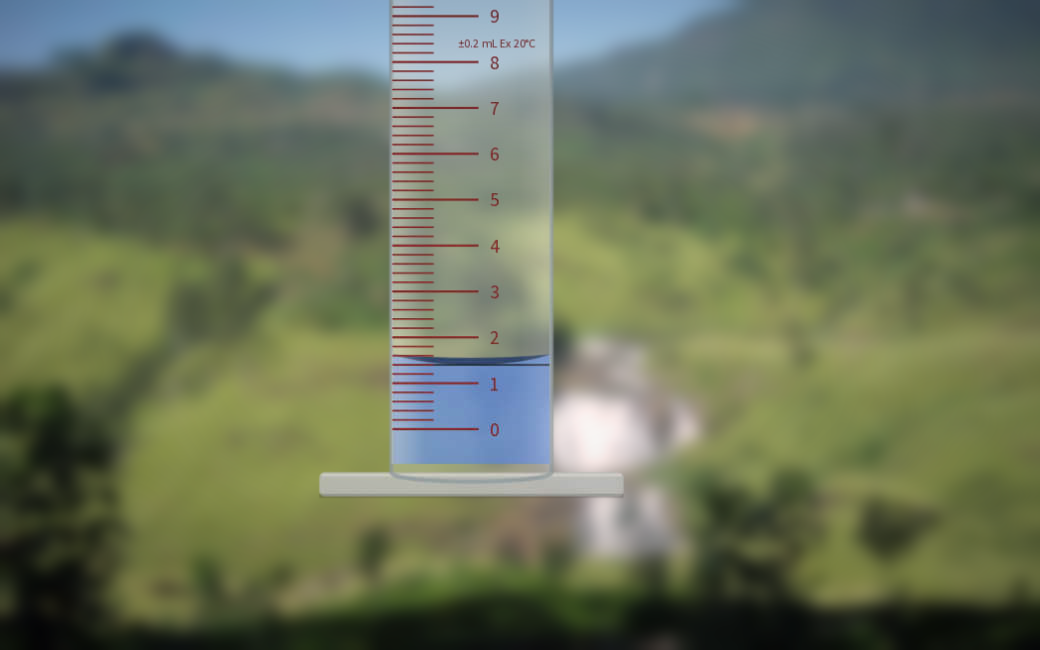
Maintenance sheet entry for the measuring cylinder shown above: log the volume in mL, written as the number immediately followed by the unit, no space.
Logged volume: 1.4mL
